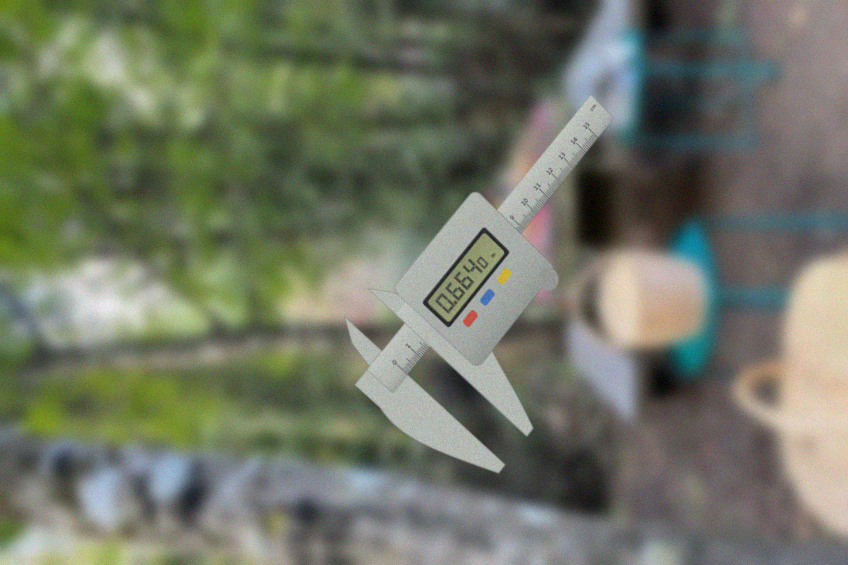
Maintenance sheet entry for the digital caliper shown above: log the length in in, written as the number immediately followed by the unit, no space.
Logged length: 0.6640in
